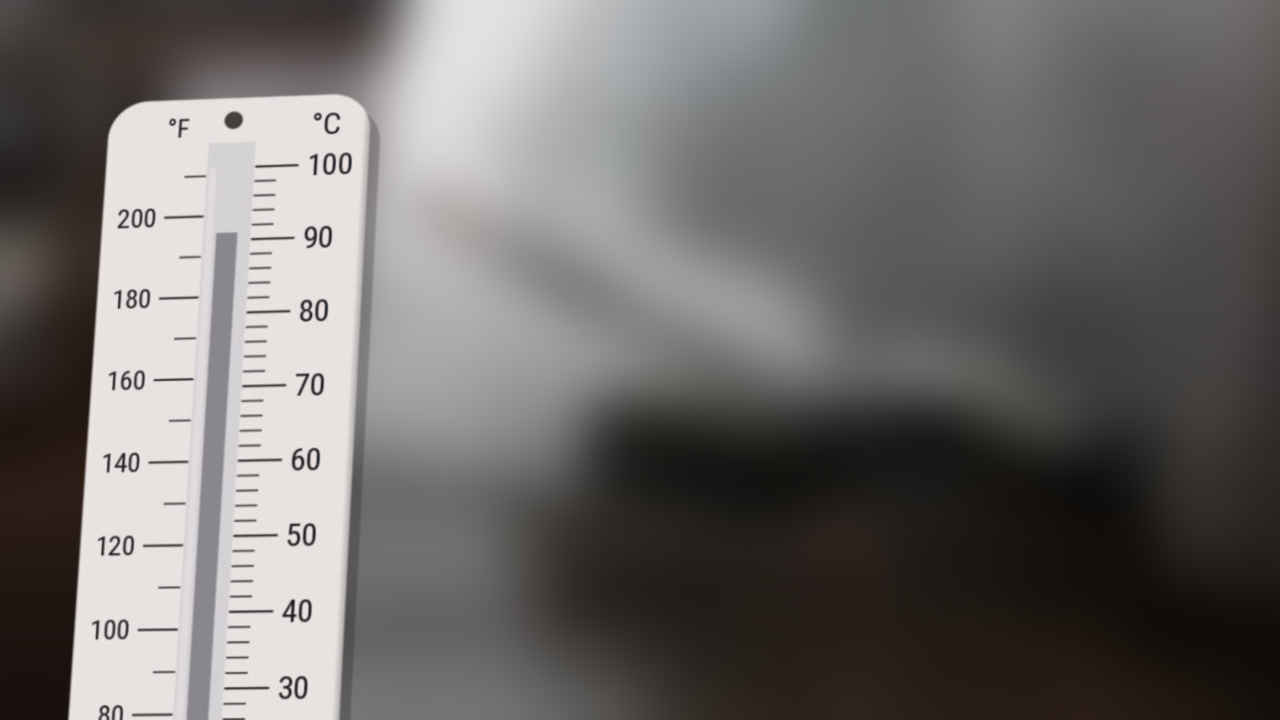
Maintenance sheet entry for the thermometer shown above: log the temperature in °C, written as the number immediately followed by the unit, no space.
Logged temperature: 91°C
